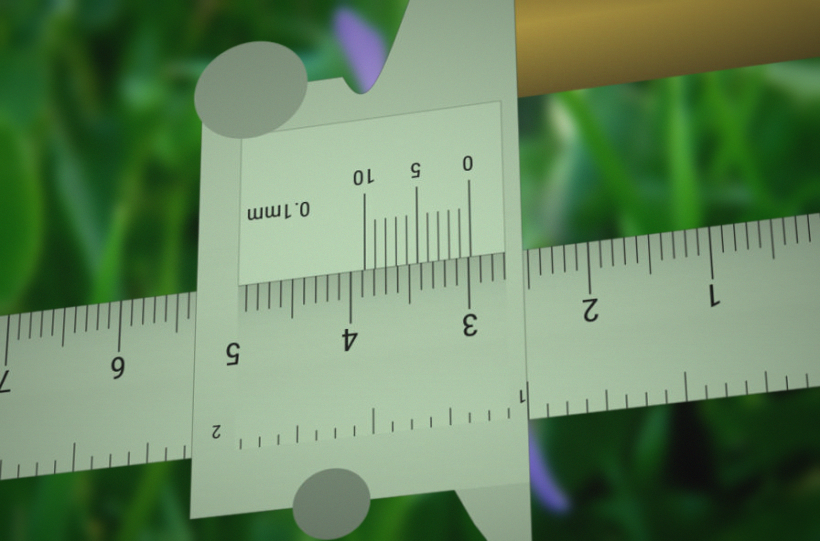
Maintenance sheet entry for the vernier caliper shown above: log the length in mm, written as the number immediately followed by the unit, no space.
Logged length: 29.8mm
